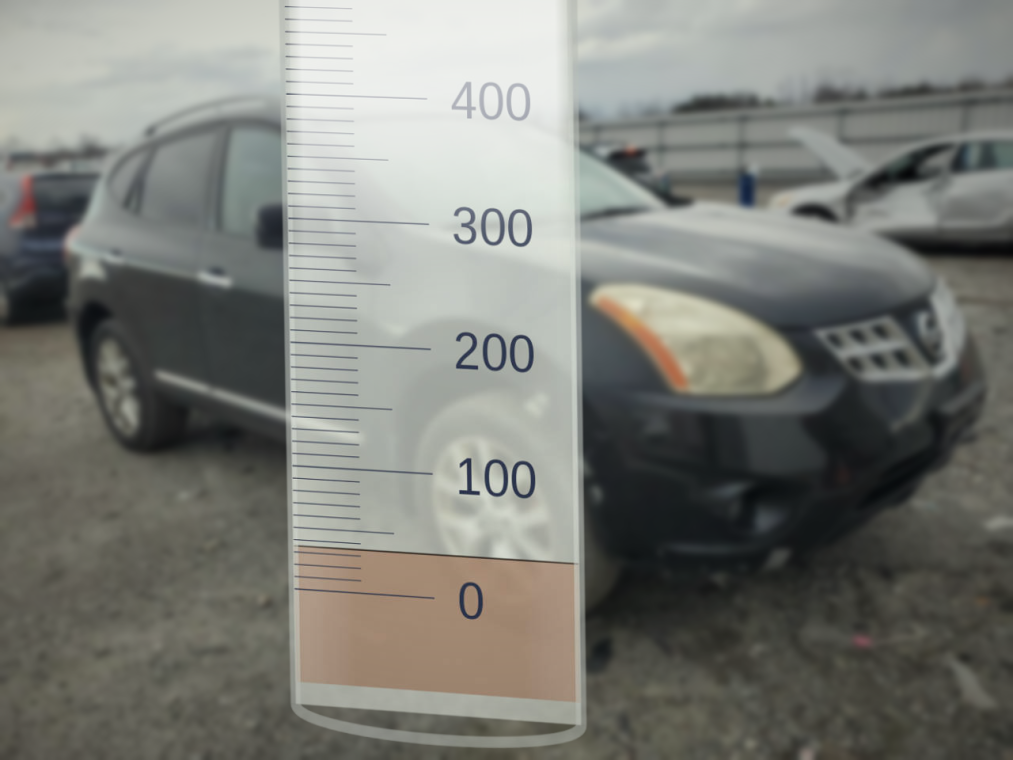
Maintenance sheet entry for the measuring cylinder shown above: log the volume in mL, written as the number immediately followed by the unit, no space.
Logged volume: 35mL
